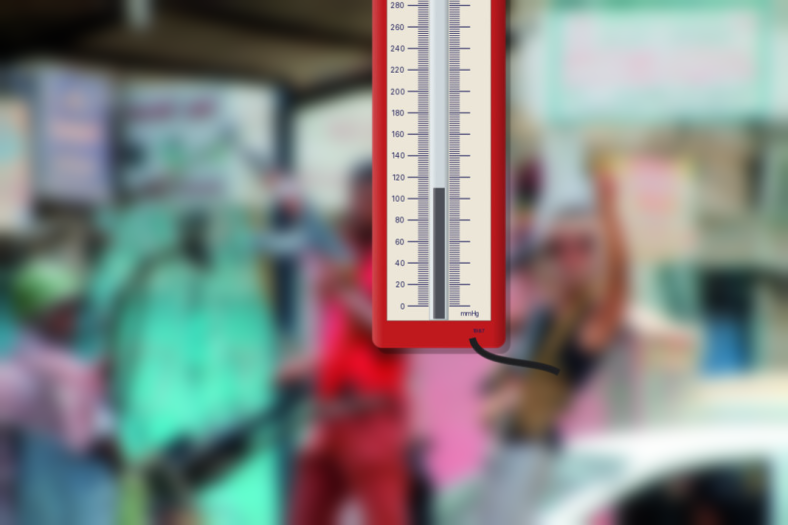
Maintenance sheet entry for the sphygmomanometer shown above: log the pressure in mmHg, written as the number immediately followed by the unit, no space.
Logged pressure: 110mmHg
